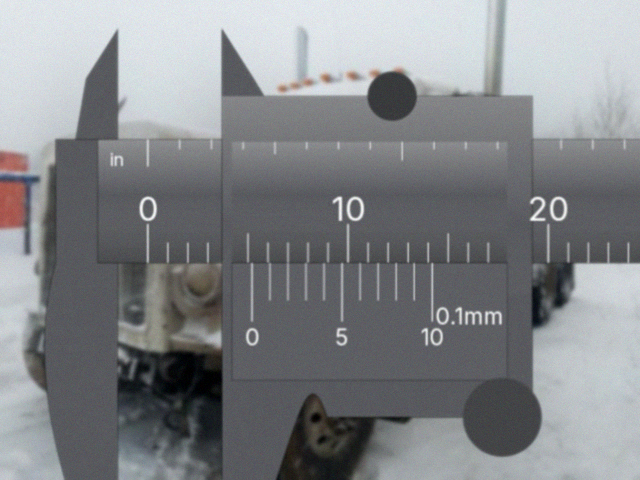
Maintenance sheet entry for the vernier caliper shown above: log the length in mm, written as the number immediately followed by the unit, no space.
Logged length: 5.2mm
